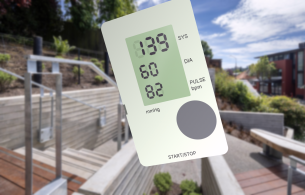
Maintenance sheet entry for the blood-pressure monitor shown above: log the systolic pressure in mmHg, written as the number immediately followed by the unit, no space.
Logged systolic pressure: 139mmHg
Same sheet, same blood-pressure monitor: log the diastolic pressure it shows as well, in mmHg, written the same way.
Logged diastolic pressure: 60mmHg
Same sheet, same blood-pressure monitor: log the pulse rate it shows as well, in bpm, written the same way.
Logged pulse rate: 82bpm
